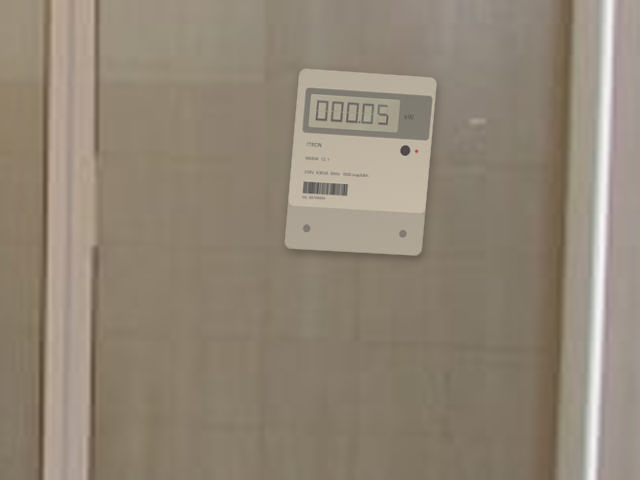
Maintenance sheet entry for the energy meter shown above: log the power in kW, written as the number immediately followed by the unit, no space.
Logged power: 0.05kW
